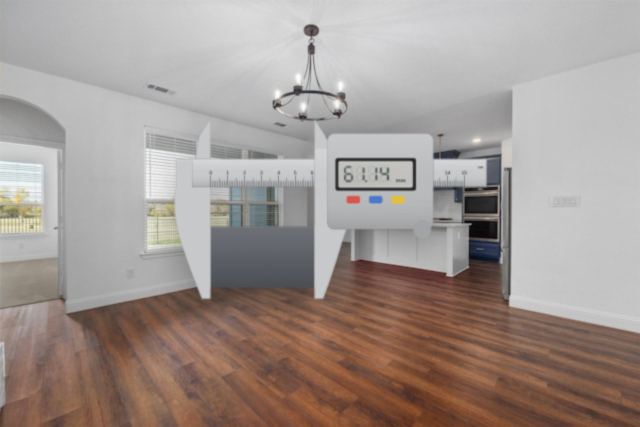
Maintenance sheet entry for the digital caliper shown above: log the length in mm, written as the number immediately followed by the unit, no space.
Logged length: 61.14mm
